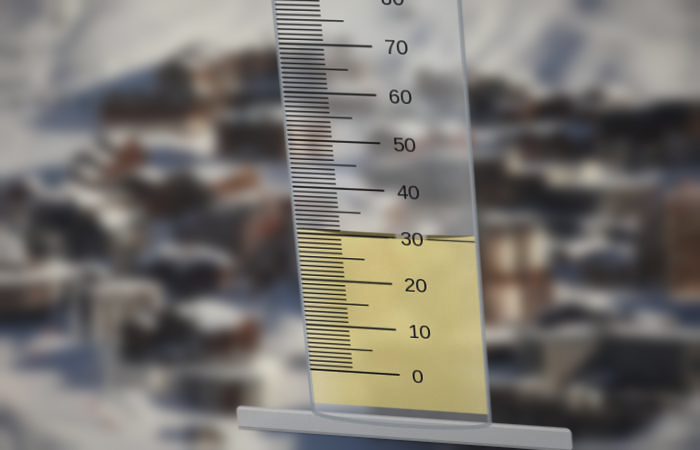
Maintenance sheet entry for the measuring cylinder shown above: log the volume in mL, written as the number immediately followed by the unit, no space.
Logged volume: 30mL
